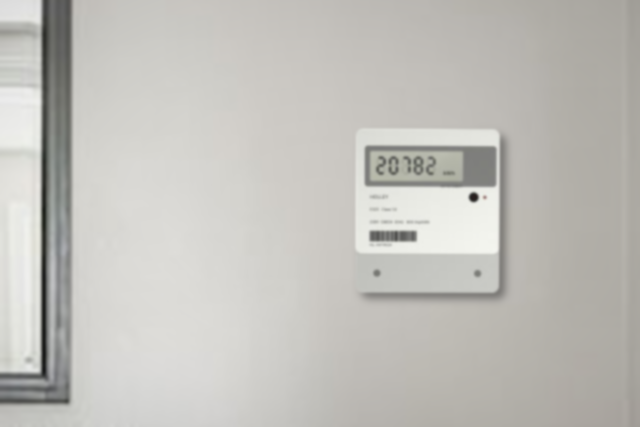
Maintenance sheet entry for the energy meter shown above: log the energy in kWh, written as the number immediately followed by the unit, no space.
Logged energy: 20782kWh
